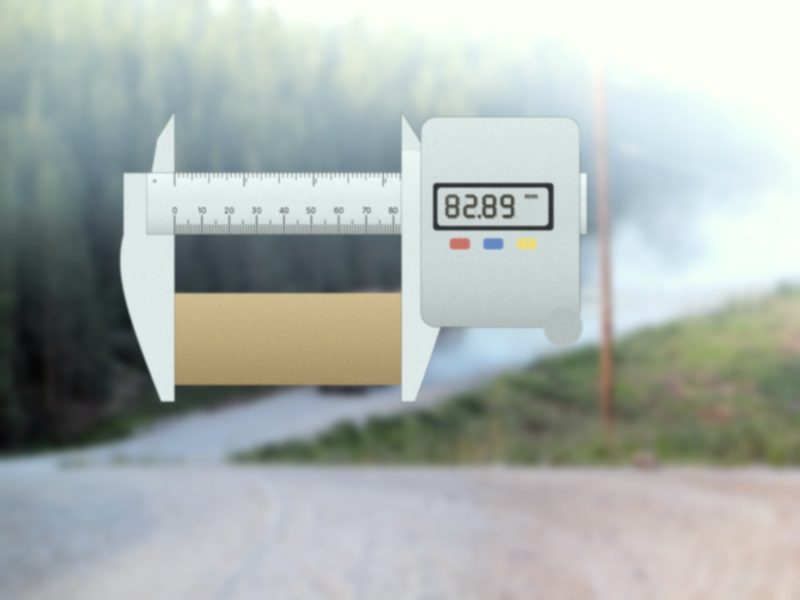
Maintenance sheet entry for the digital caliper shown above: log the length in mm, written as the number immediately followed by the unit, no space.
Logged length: 82.89mm
